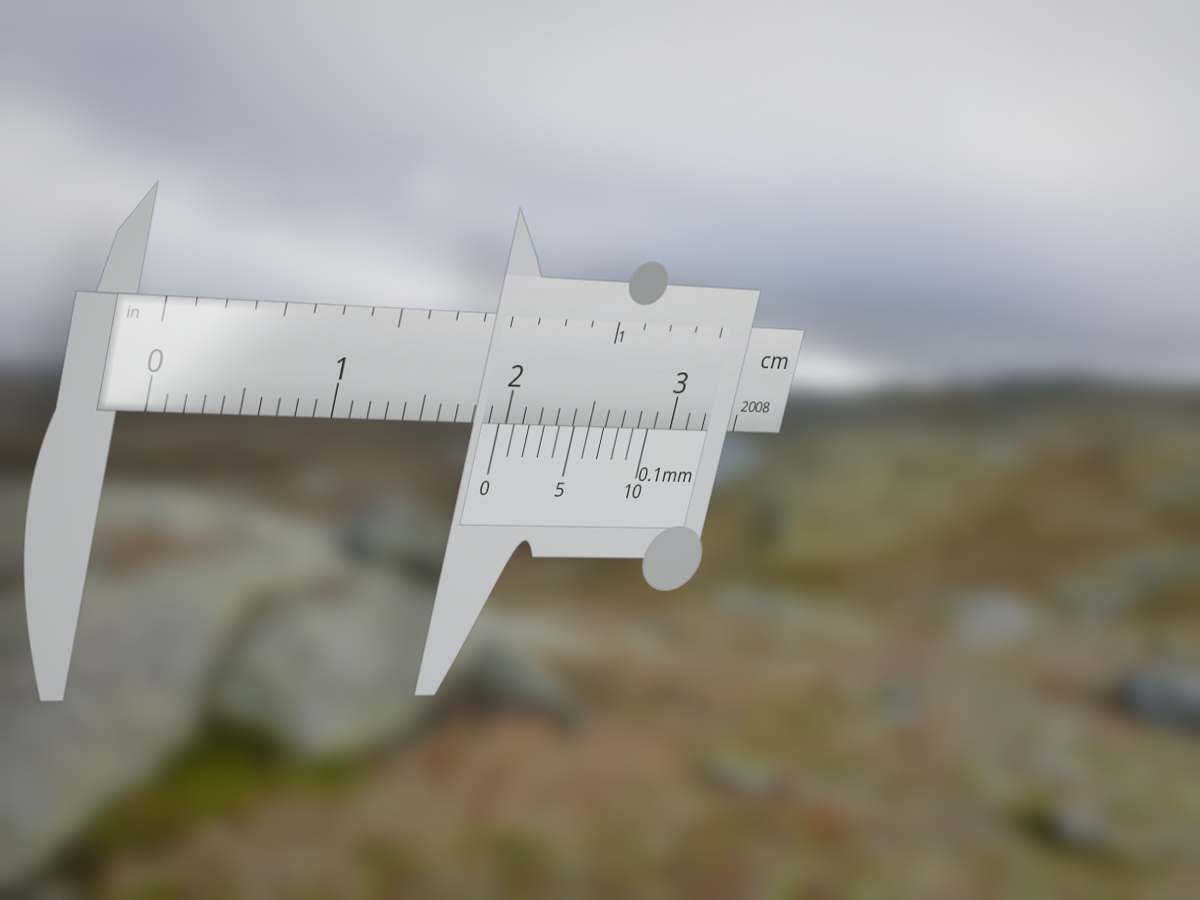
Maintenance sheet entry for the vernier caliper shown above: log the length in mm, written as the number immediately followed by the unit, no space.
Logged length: 19.6mm
